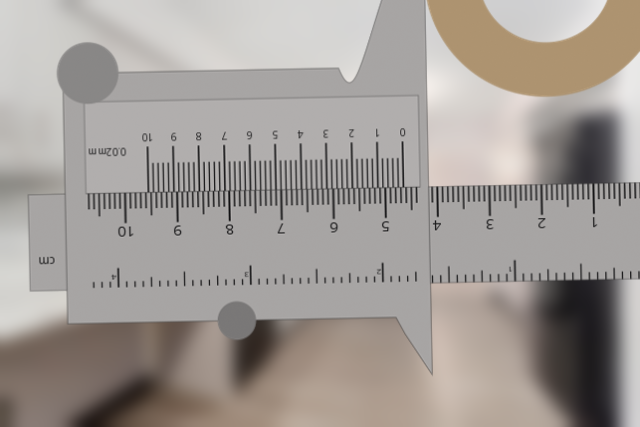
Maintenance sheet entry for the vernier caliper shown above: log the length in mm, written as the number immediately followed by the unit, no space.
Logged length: 46.5mm
